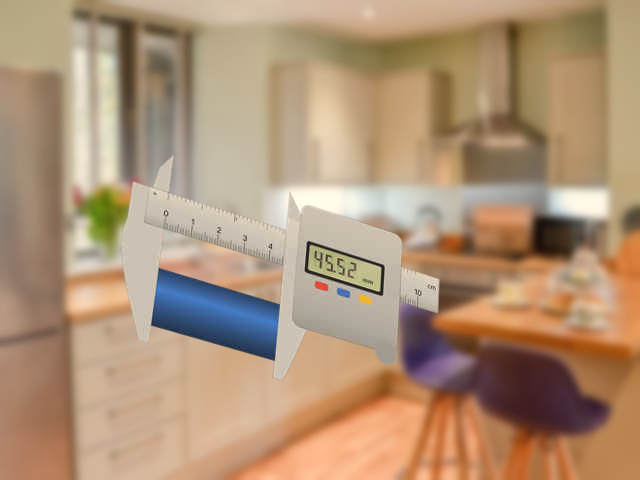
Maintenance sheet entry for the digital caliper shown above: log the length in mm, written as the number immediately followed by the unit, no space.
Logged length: 45.52mm
